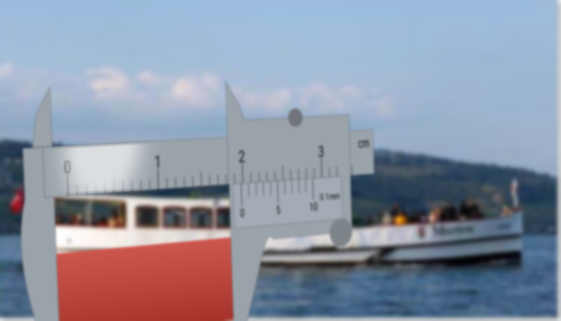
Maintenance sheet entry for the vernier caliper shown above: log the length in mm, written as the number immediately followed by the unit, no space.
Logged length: 19.8mm
